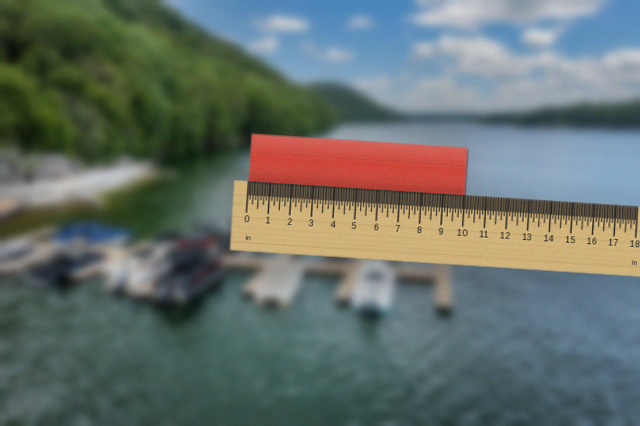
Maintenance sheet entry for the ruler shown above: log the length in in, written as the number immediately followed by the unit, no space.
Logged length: 10in
